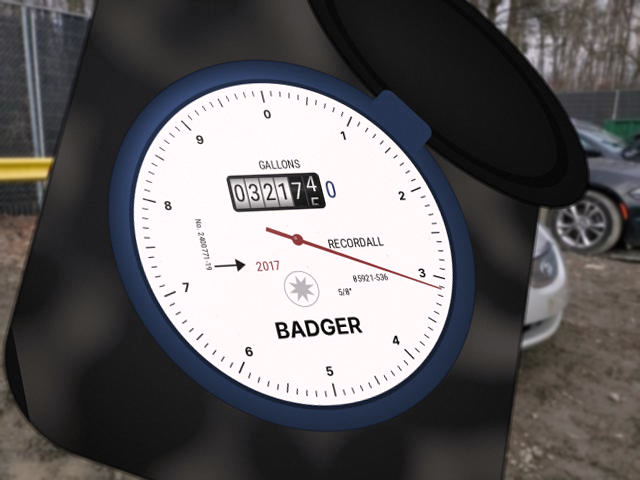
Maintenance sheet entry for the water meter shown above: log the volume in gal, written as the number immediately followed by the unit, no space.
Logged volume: 321743.1gal
